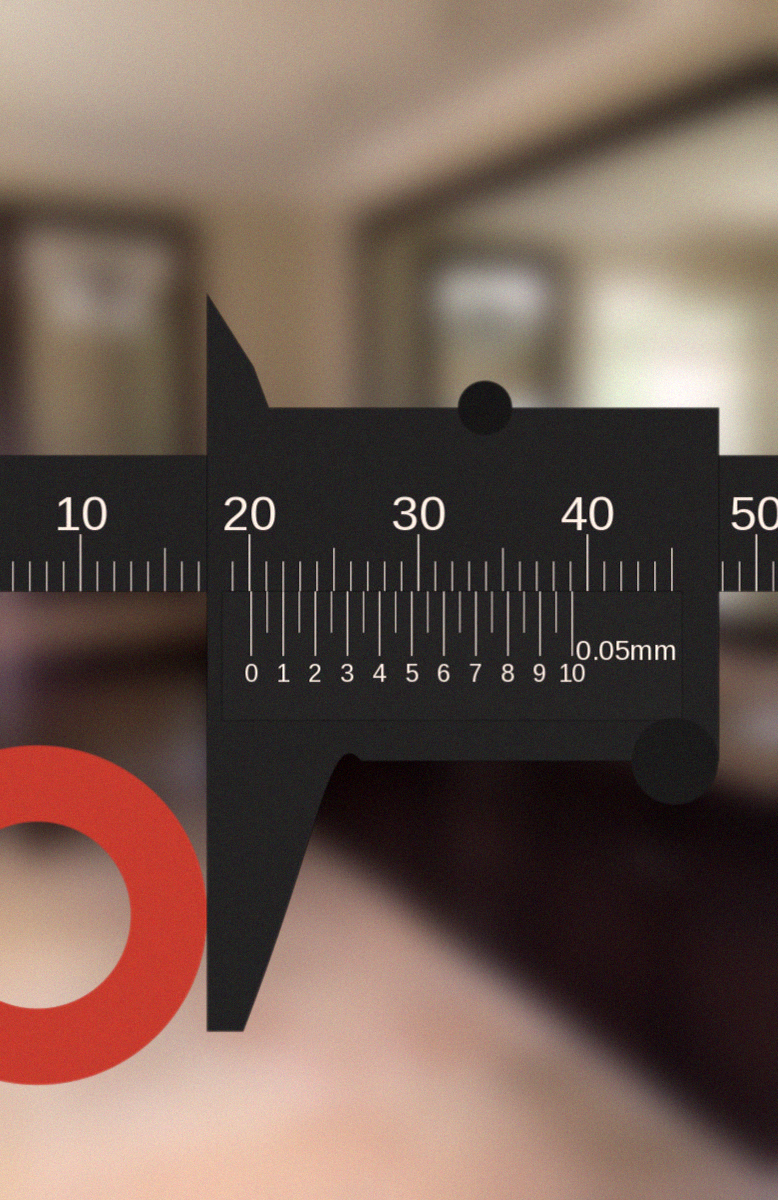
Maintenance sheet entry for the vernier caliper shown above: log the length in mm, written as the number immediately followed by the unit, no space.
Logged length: 20.1mm
